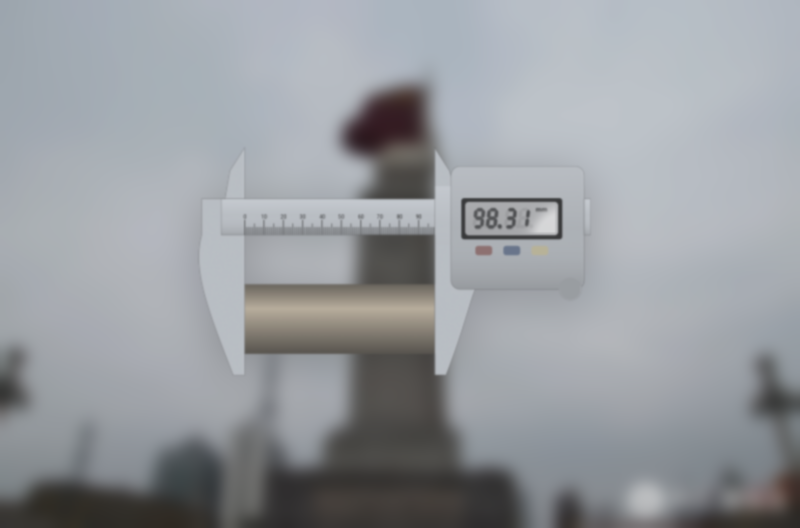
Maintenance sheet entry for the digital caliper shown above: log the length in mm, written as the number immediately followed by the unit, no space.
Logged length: 98.31mm
